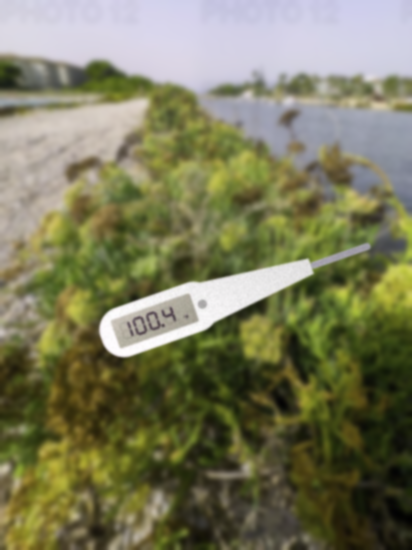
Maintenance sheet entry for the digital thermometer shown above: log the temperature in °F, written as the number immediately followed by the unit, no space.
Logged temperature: 100.4°F
